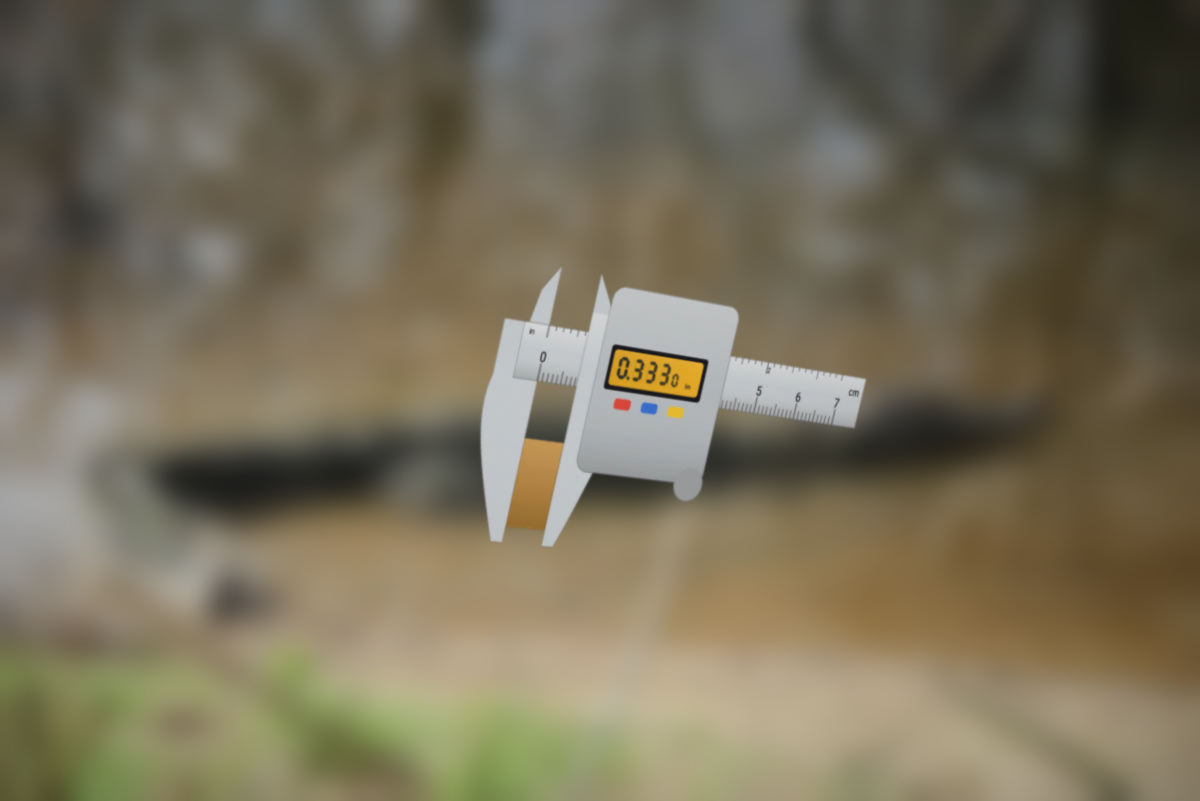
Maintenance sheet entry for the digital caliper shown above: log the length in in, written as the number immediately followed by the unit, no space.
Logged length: 0.3330in
